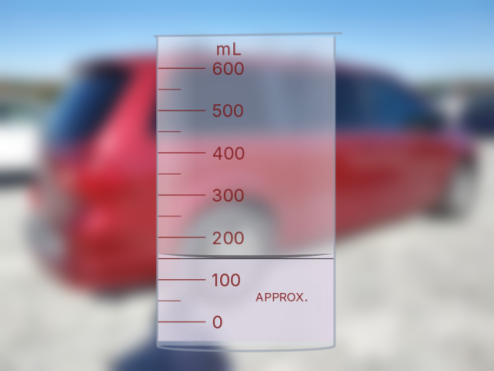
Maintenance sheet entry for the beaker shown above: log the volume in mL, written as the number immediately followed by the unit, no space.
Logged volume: 150mL
